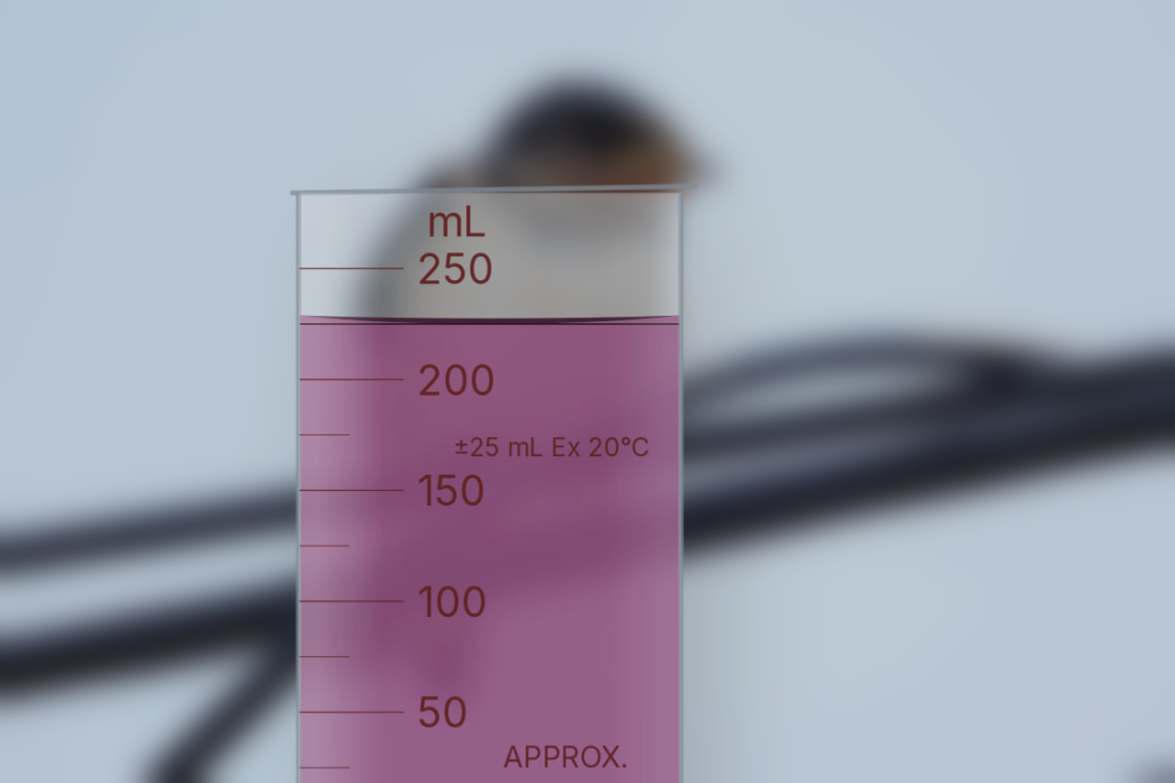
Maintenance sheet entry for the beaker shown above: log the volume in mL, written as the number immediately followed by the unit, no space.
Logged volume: 225mL
